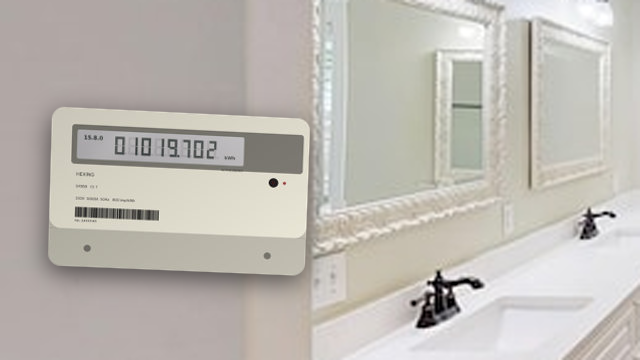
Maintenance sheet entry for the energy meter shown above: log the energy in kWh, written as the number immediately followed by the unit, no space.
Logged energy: 1019.702kWh
